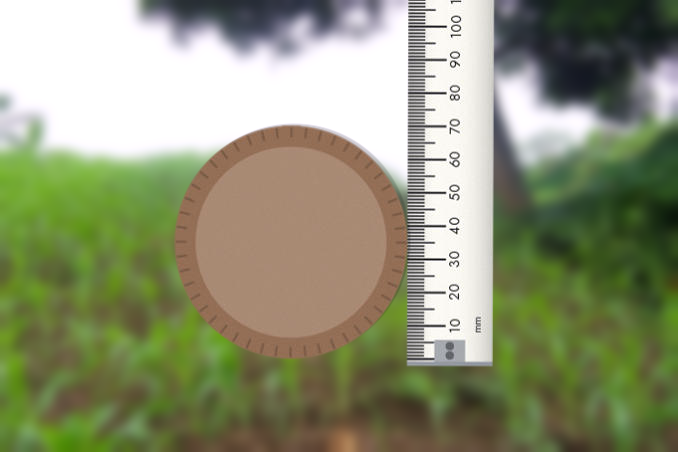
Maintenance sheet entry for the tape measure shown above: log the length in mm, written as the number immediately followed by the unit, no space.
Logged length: 70mm
